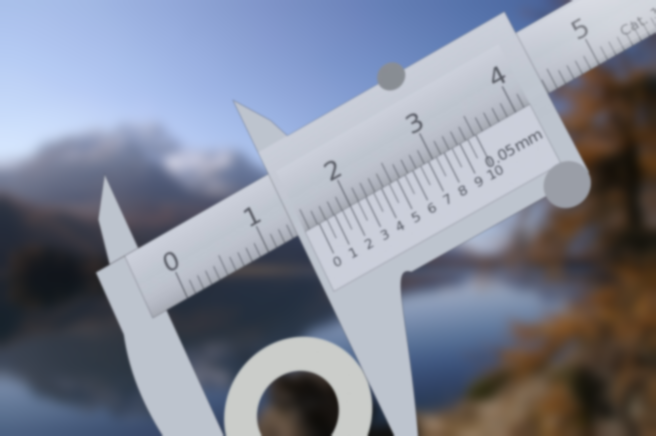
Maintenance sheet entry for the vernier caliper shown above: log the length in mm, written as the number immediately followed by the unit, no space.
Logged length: 16.2mm
